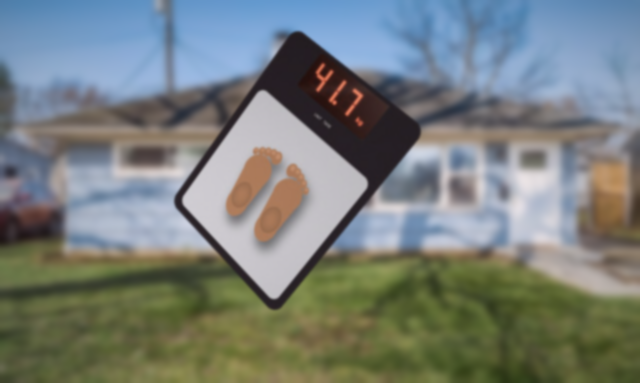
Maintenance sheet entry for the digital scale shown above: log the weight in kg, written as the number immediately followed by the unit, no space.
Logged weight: 41.7kg
